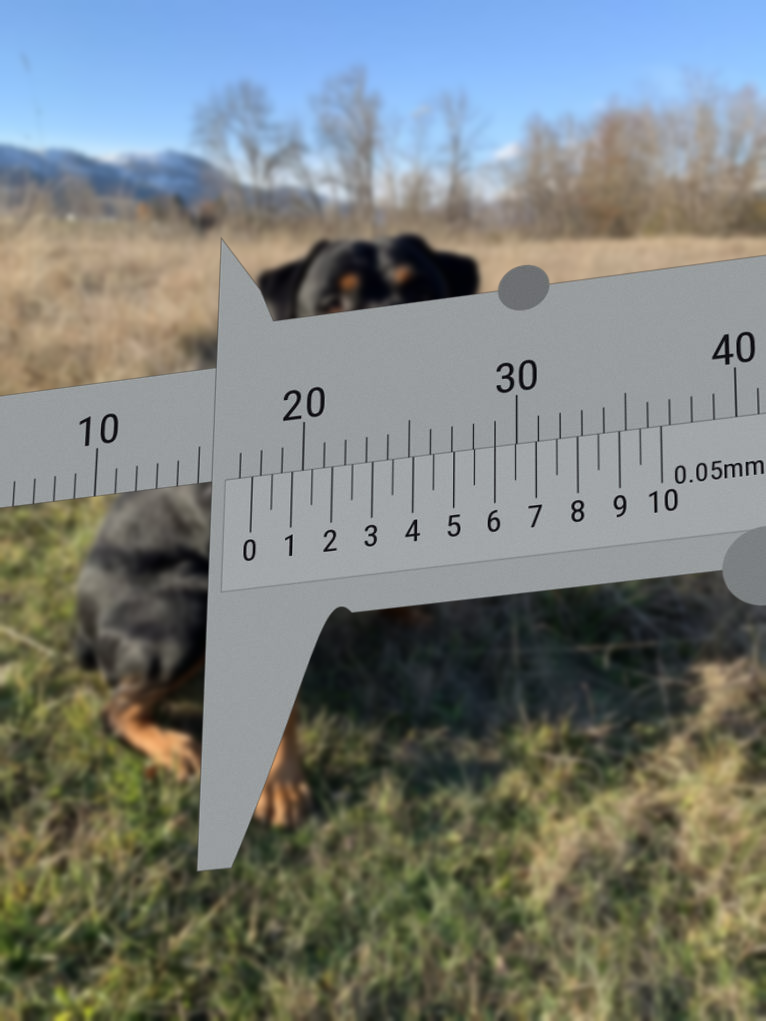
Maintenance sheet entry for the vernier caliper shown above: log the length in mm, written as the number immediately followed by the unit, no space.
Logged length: 17.6mm
